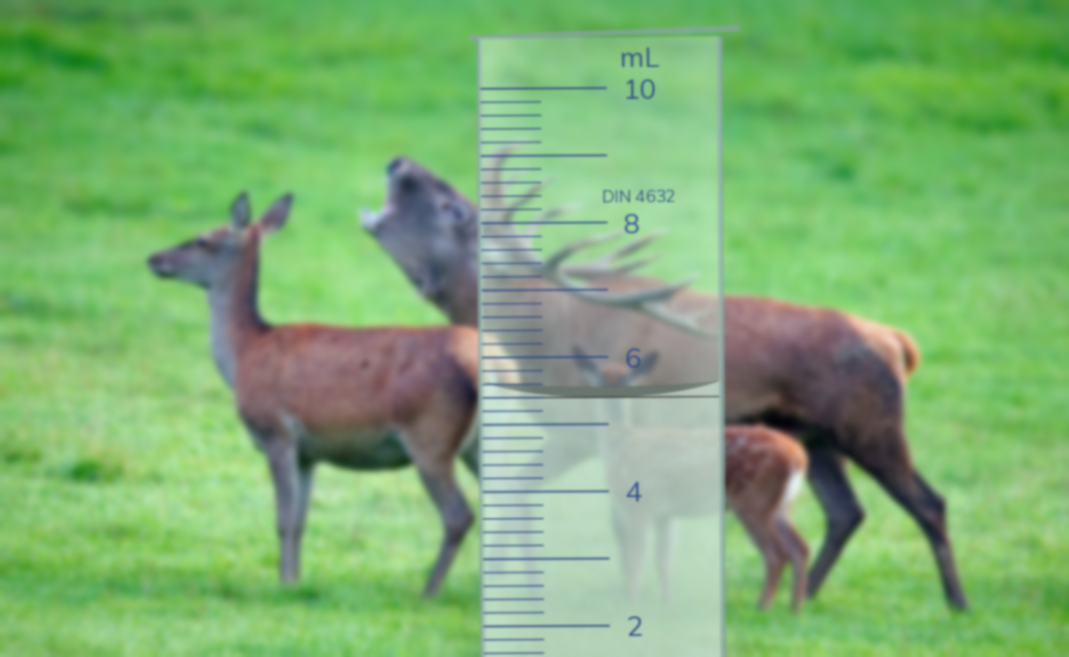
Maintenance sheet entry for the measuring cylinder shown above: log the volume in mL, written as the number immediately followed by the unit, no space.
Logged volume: 5.4mL
